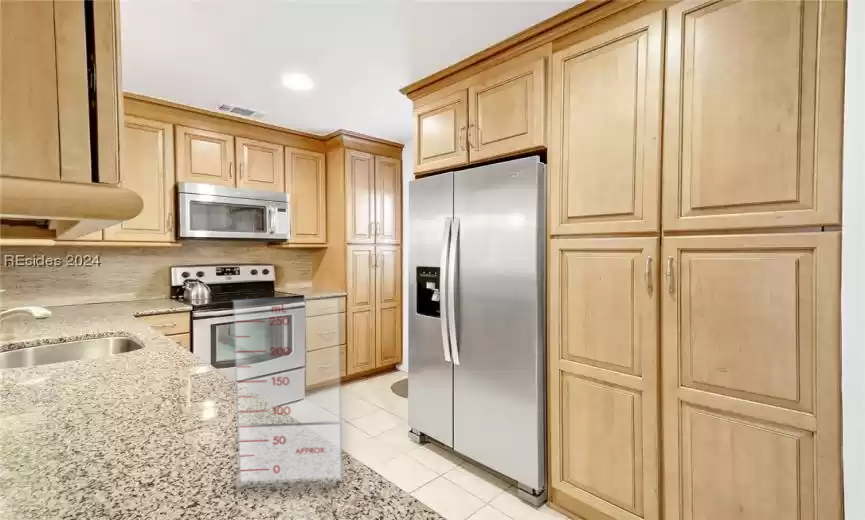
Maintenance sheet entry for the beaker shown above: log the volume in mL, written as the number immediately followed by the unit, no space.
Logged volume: 75mL
